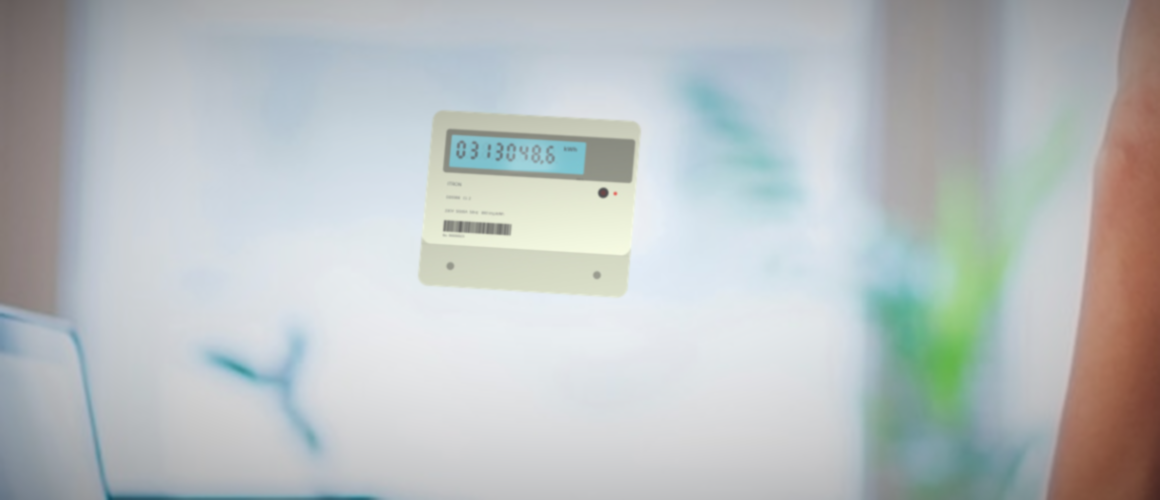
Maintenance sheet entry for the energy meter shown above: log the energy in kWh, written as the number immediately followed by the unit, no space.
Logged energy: 313048.6kWh
